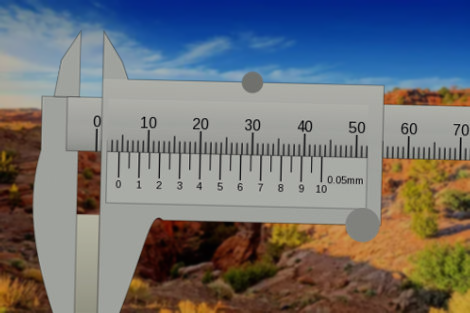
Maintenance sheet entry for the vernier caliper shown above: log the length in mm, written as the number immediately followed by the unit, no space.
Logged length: 4.4mm
